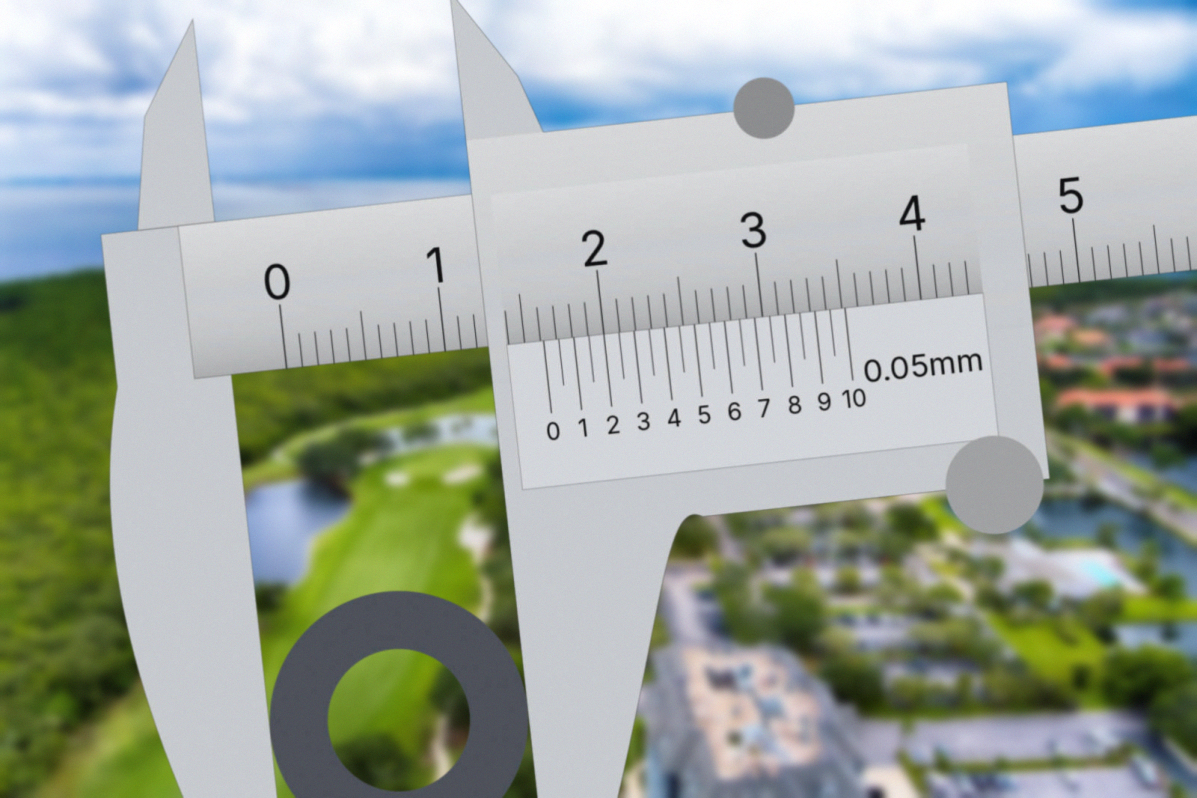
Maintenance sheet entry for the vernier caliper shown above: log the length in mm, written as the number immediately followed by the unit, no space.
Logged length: 16.2mm
